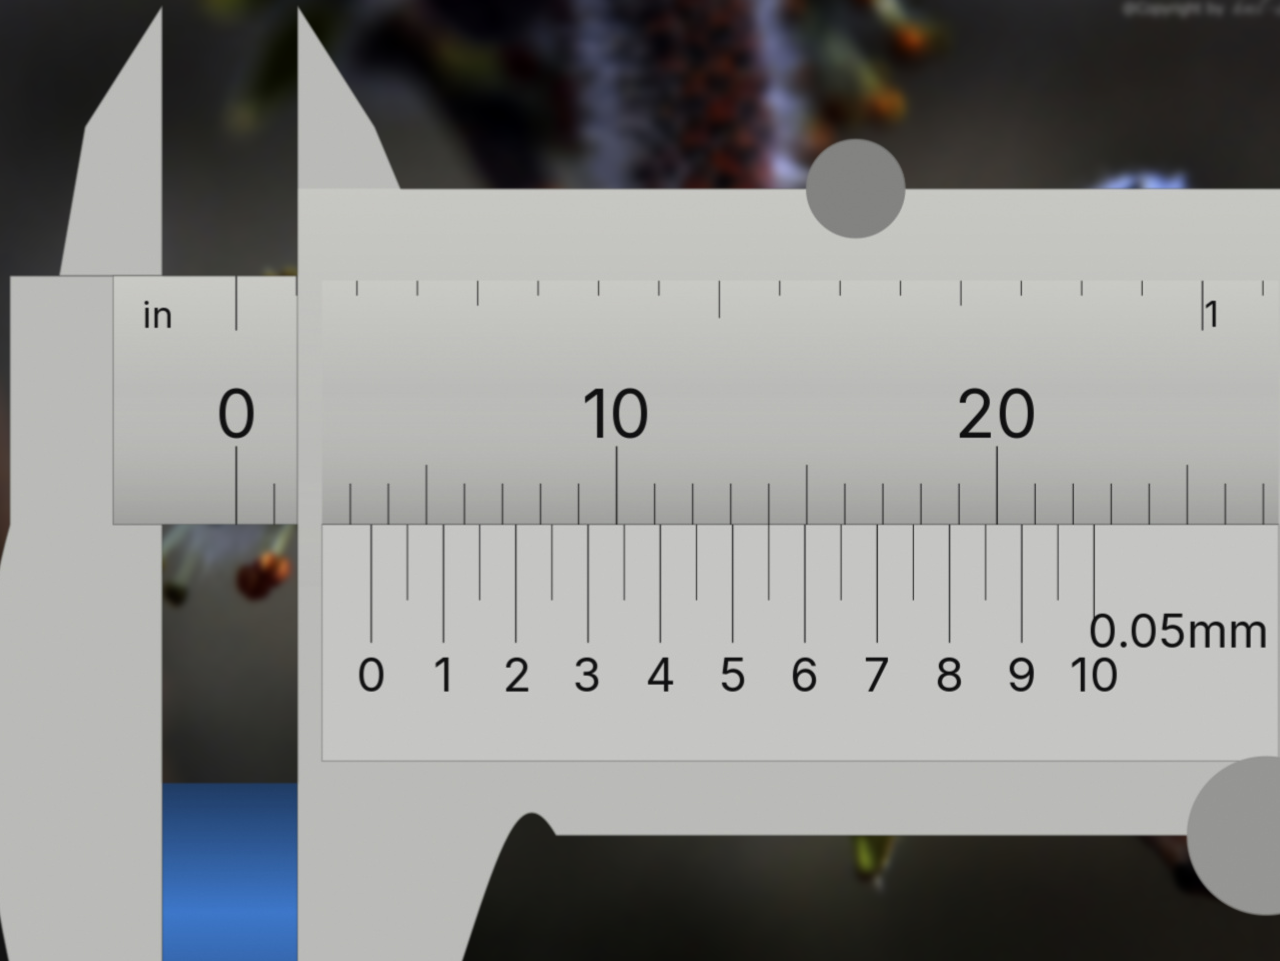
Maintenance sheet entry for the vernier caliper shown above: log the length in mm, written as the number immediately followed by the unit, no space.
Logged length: 3.55mm
